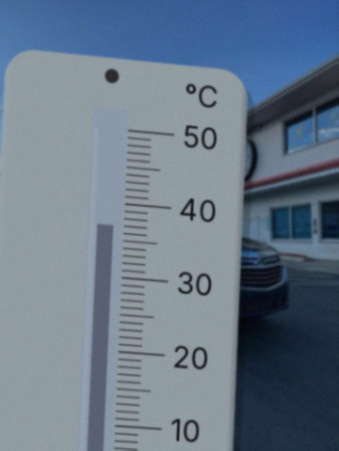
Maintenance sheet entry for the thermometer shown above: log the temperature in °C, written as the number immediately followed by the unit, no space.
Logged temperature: 37°C
